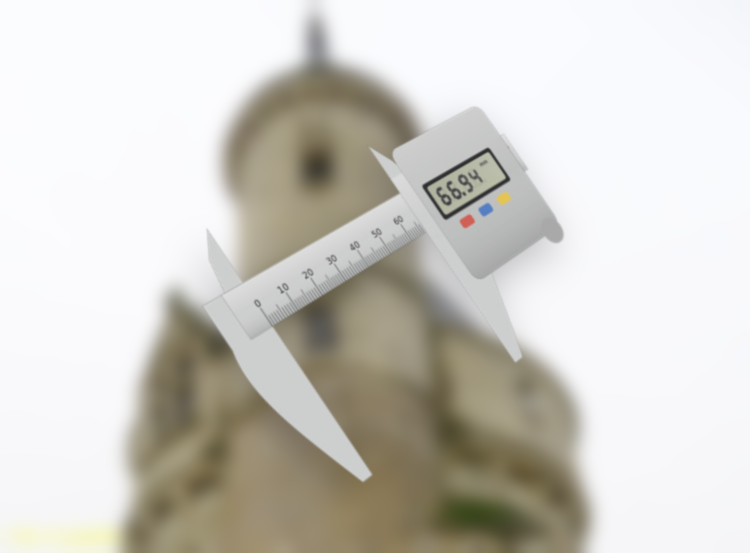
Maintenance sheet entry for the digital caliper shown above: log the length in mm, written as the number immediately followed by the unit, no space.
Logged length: 66.94mm
